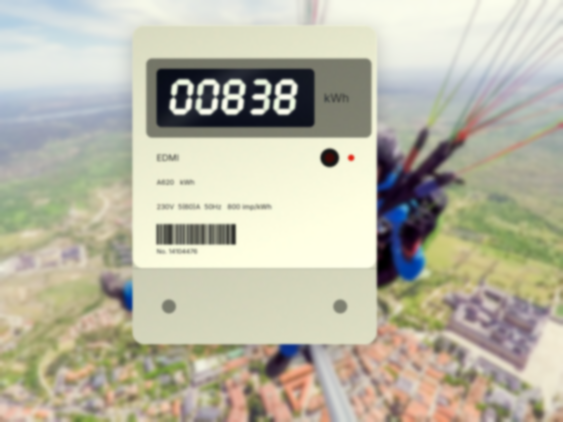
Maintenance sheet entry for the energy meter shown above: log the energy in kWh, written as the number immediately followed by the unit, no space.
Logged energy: 838kWh
